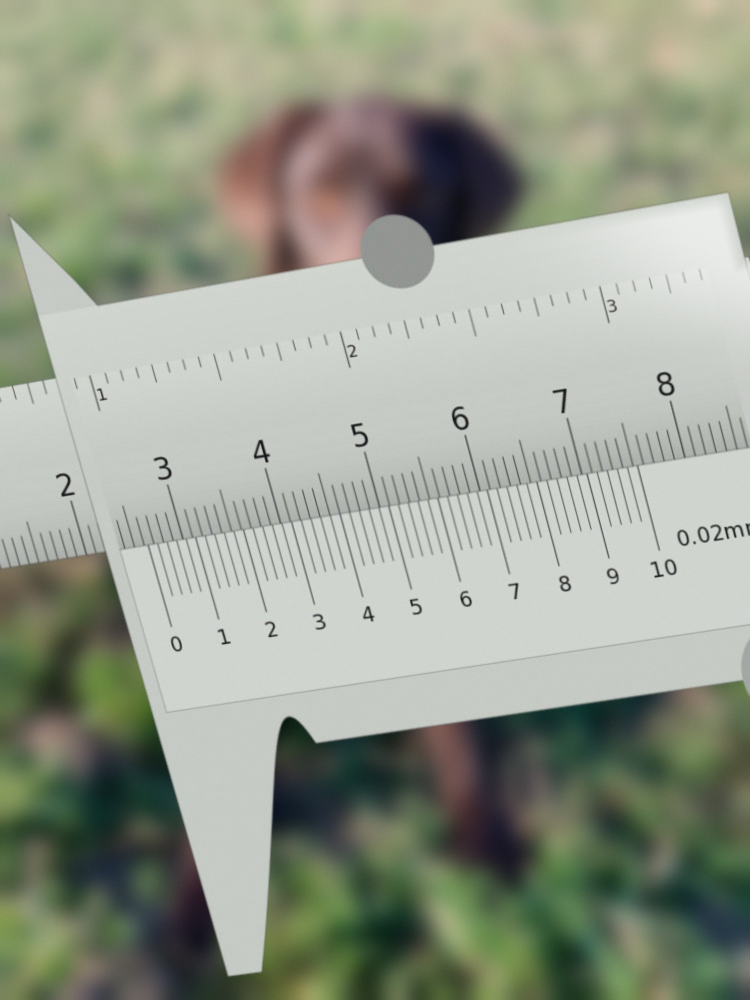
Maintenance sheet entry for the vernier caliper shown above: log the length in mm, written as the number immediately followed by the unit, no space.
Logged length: 26.4mm
